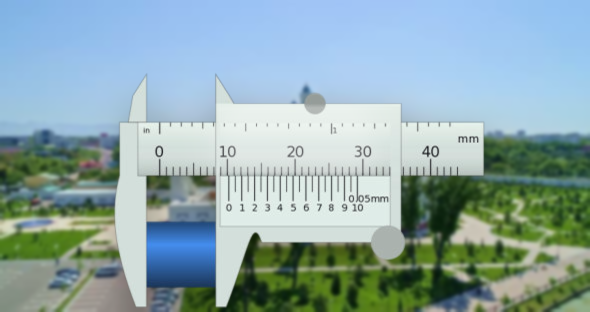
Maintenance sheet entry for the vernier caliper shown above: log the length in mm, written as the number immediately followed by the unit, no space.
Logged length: 10.2mm
